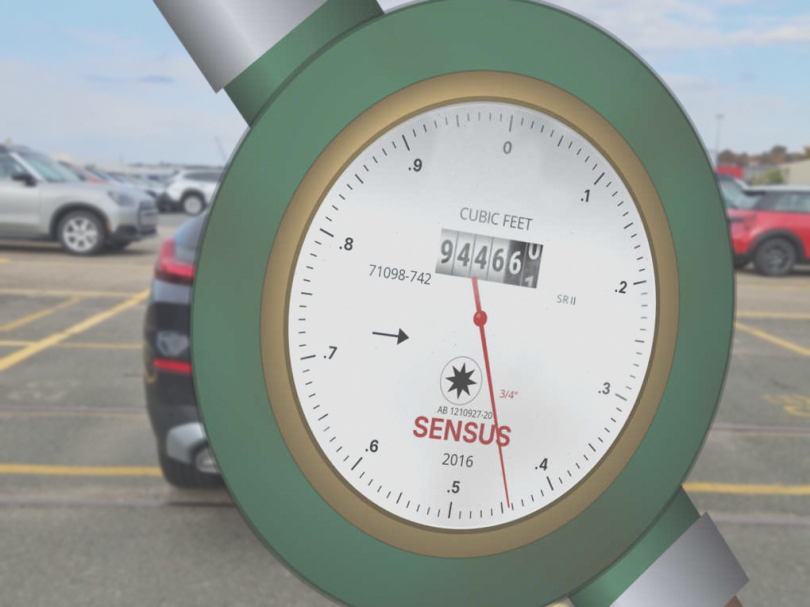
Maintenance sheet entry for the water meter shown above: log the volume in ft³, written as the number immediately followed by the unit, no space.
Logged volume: 944660.44ft³
